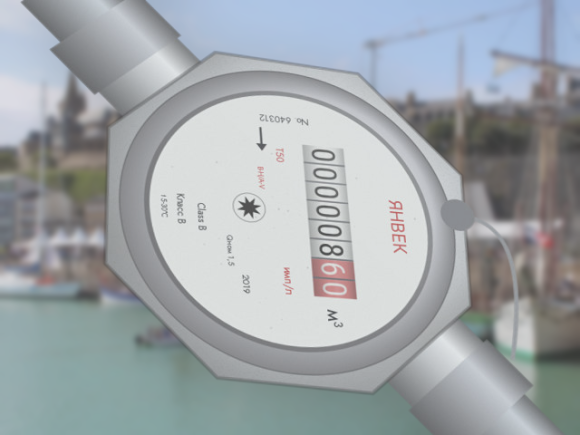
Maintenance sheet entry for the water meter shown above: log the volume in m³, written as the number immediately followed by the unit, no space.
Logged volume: 8.60m³
